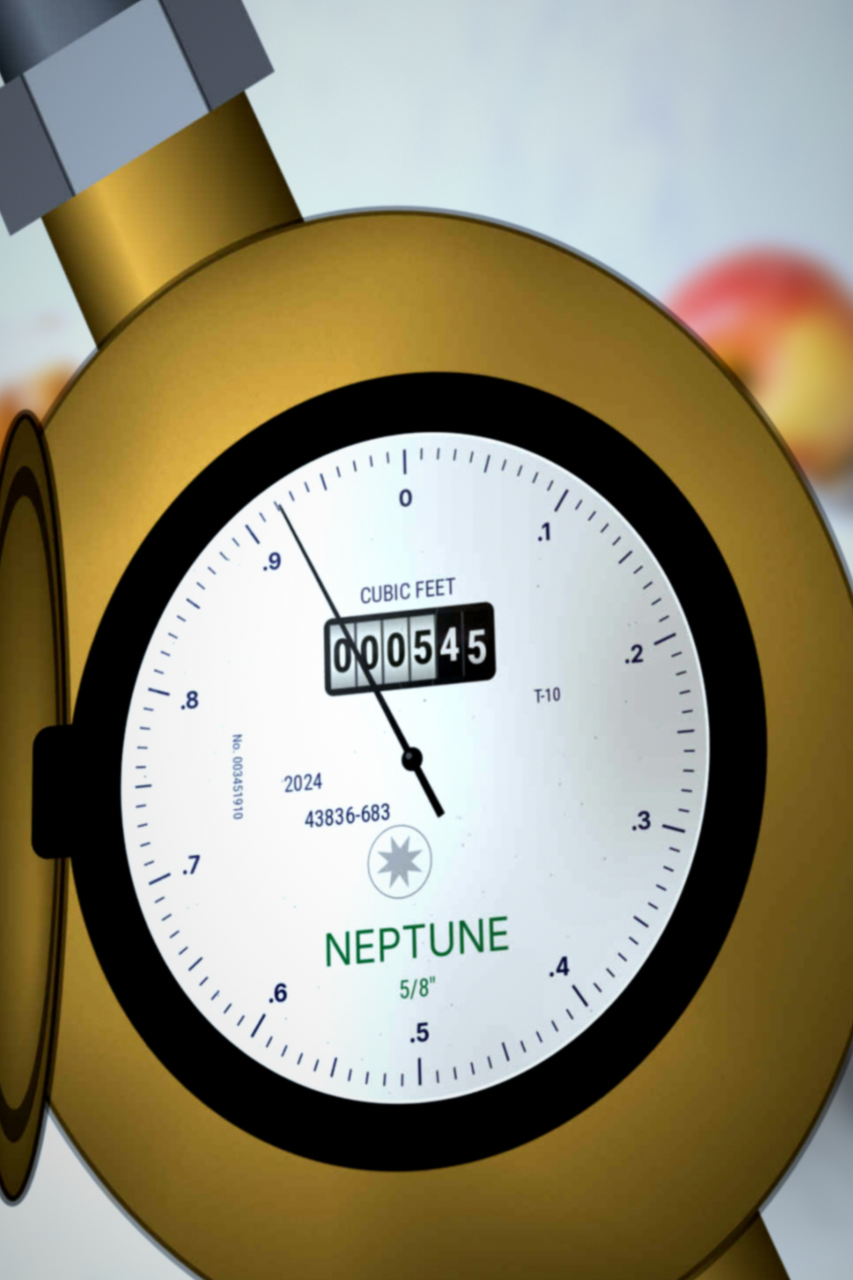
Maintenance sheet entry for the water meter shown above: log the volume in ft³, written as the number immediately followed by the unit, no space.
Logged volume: 544.92ft³
